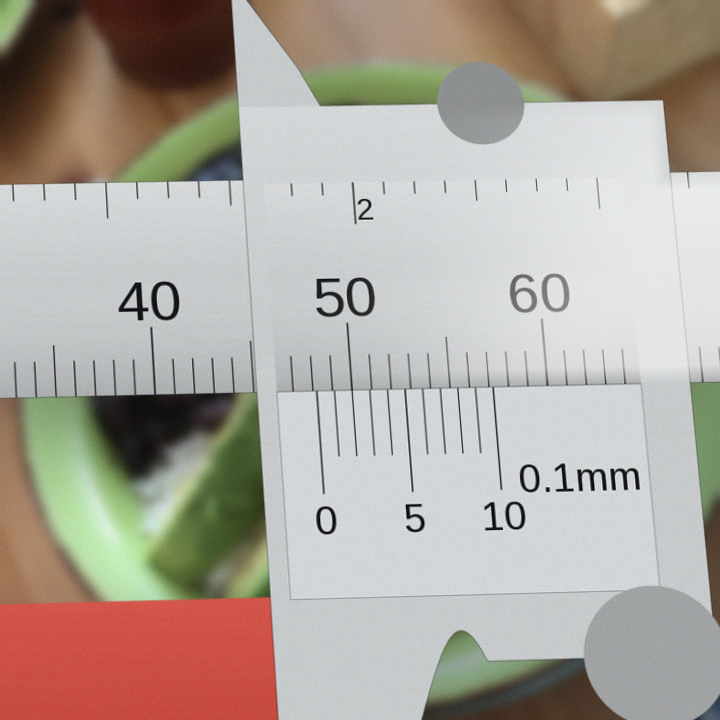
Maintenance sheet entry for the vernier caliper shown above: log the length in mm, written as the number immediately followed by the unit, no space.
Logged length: 48.2mm
